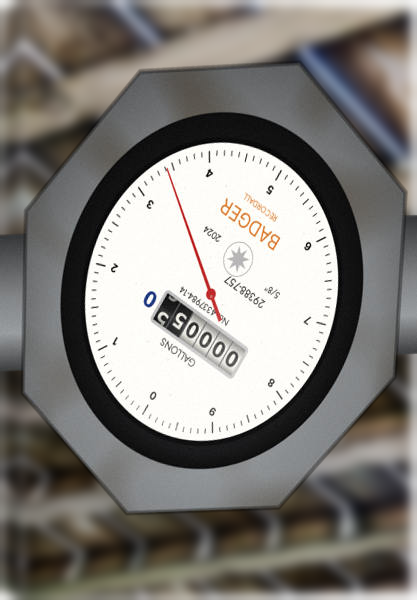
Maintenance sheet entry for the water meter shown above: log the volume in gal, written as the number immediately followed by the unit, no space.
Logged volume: 553.4gal
